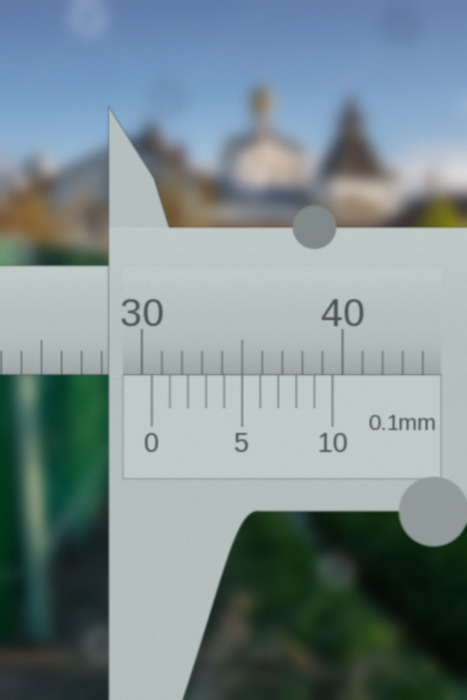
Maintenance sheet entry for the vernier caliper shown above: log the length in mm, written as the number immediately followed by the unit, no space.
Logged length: 30.5mm
